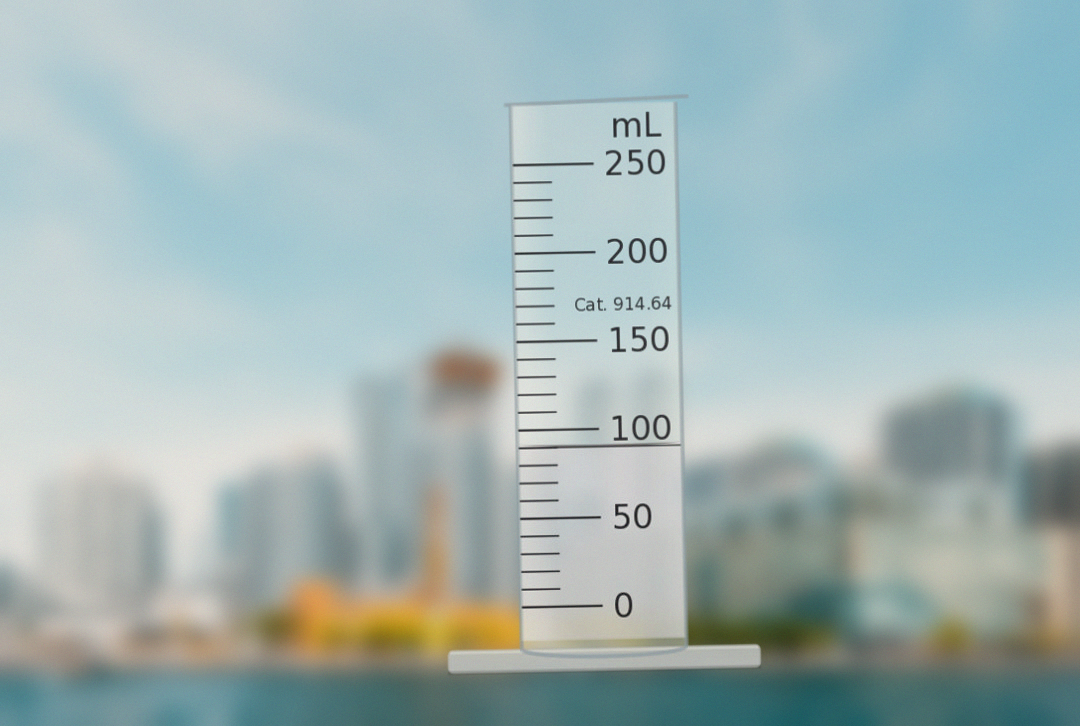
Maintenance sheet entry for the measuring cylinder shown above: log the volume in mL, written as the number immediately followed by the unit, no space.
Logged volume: 90mL
